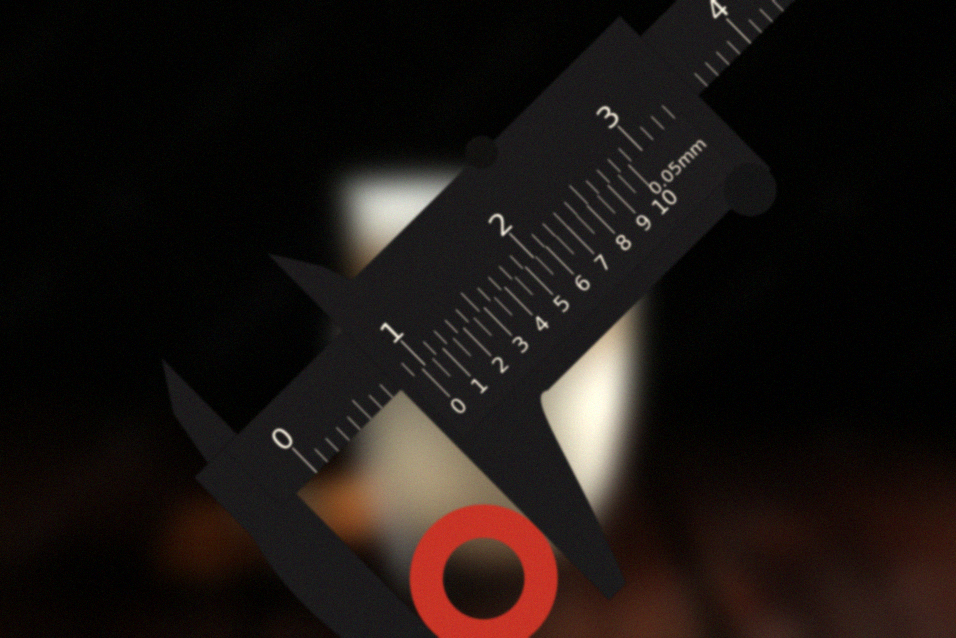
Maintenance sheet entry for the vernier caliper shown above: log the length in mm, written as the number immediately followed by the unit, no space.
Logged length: 9.7mm
